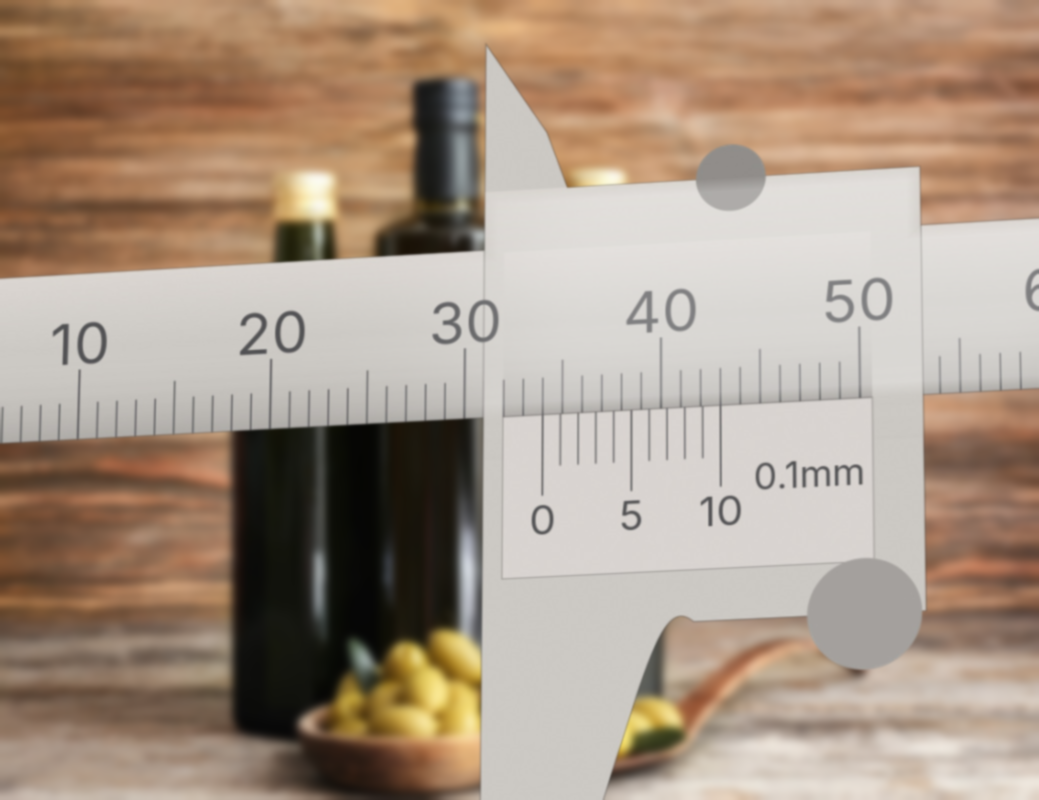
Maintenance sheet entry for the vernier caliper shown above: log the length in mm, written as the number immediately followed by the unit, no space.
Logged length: 34.0mm
